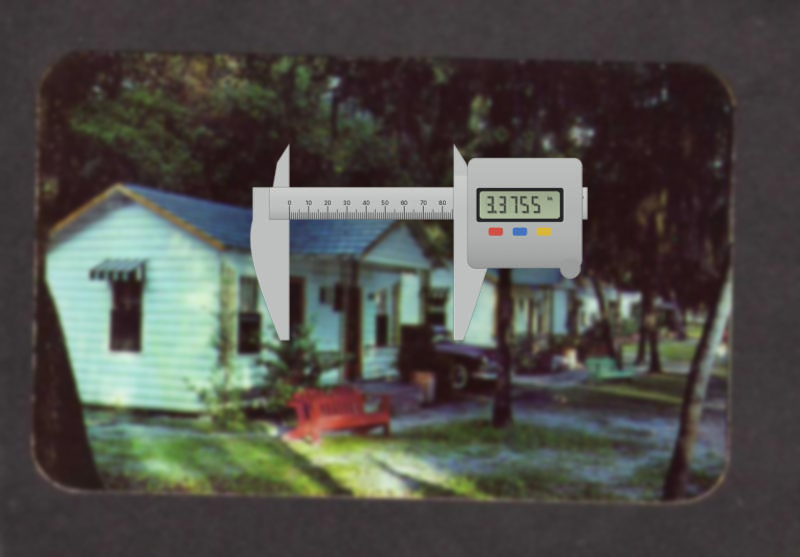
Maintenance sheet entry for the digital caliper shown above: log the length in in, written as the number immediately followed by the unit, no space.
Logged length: 3.3755in
